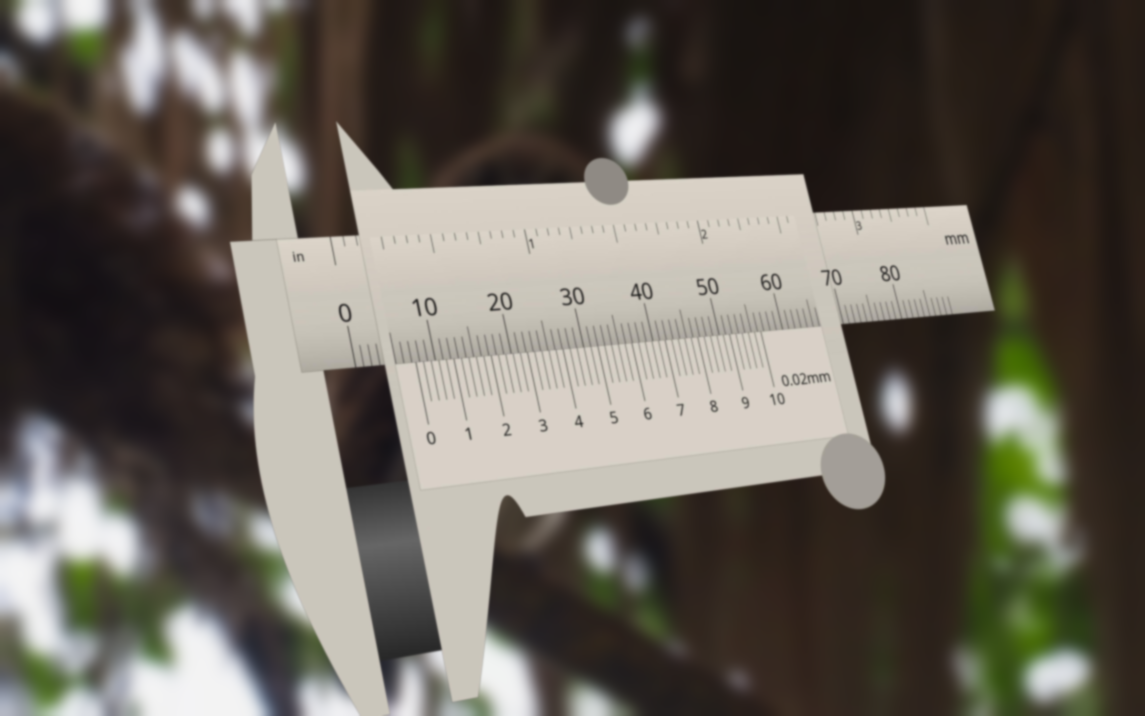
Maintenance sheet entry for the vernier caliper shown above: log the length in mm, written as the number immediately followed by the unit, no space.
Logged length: 7.5mm
